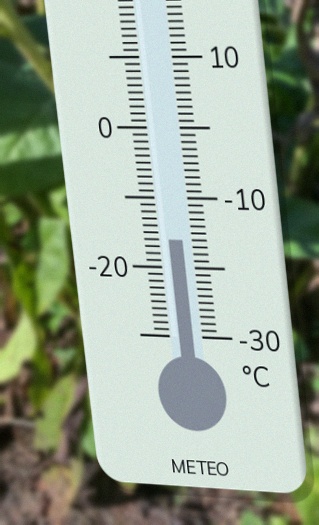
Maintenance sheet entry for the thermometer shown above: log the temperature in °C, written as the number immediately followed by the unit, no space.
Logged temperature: -16°C
